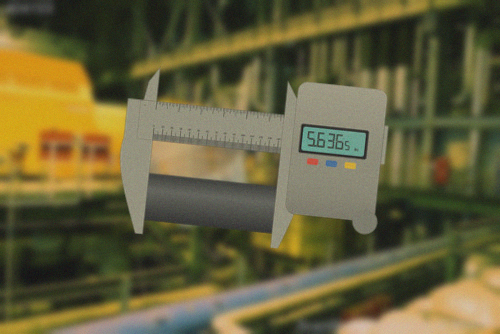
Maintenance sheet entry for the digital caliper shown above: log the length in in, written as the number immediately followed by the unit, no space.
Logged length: 5.6365in
